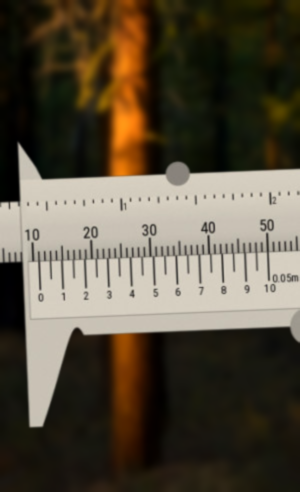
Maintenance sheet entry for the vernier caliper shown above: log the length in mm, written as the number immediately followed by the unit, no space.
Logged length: 11.0mm
